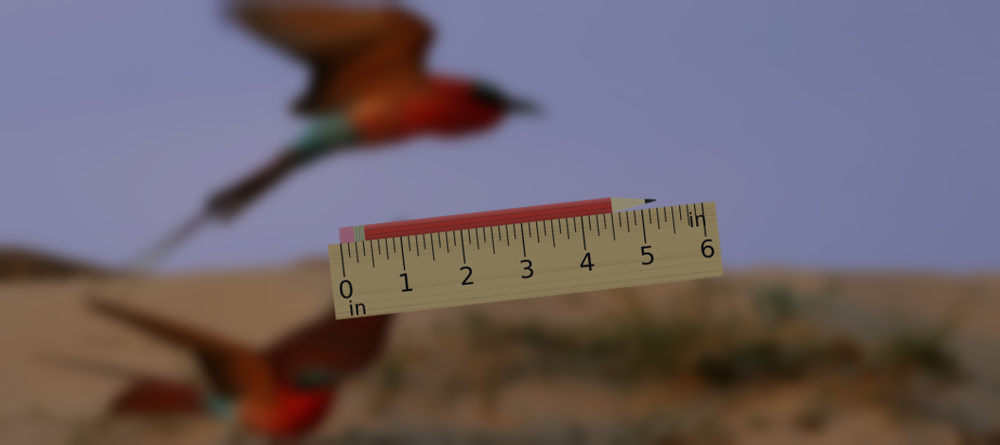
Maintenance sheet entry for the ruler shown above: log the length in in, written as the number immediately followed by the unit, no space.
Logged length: 5.25in
